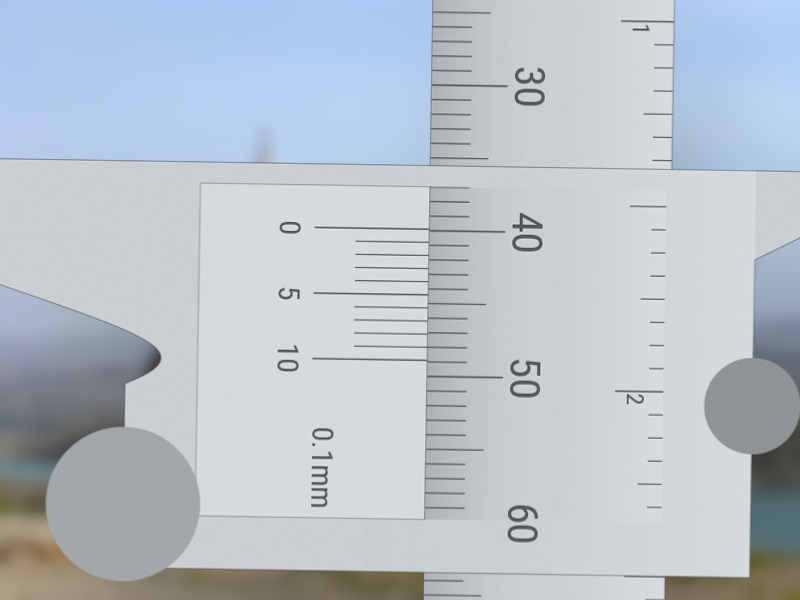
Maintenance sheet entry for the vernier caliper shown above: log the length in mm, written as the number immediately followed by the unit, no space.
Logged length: 39.9mm
